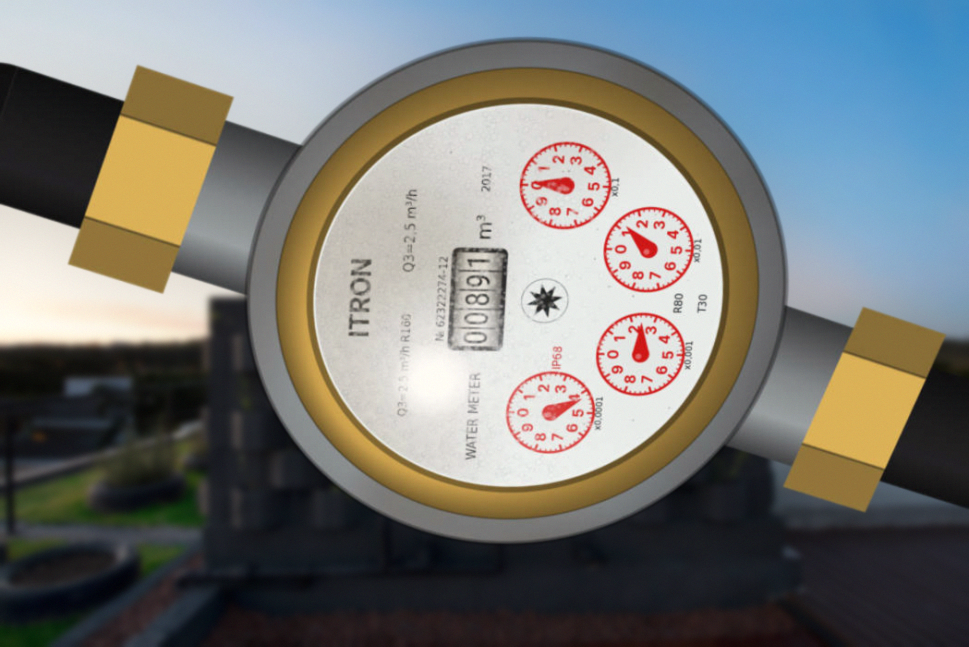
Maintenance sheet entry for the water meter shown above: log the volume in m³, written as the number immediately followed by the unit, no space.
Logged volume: 891.0124m³
